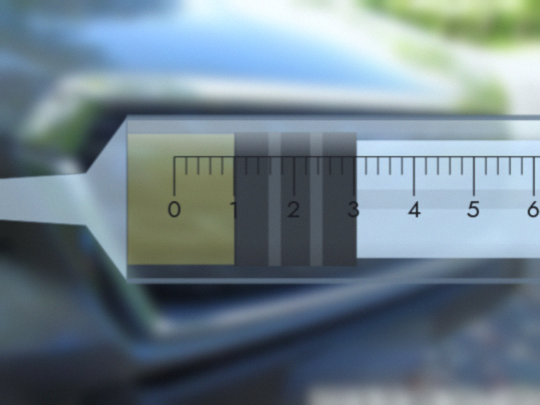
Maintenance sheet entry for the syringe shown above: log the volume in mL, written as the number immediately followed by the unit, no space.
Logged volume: 1mL
